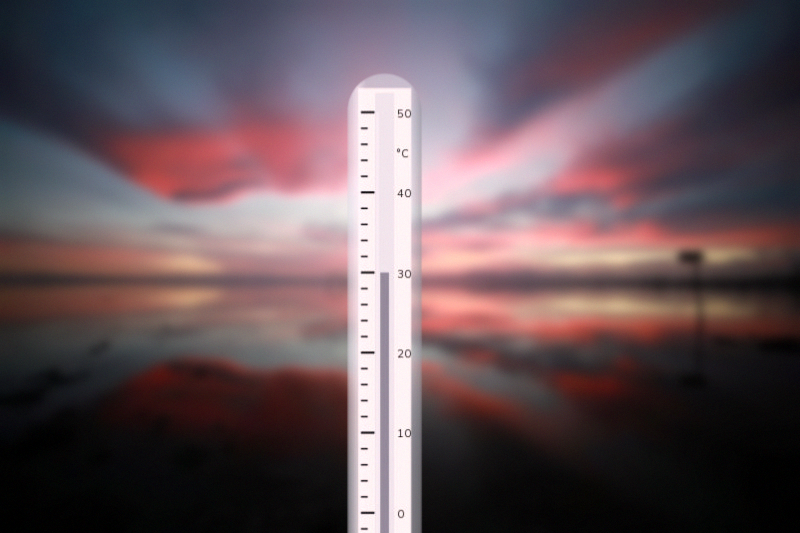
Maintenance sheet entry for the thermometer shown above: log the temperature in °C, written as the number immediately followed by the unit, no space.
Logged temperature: 30°C
